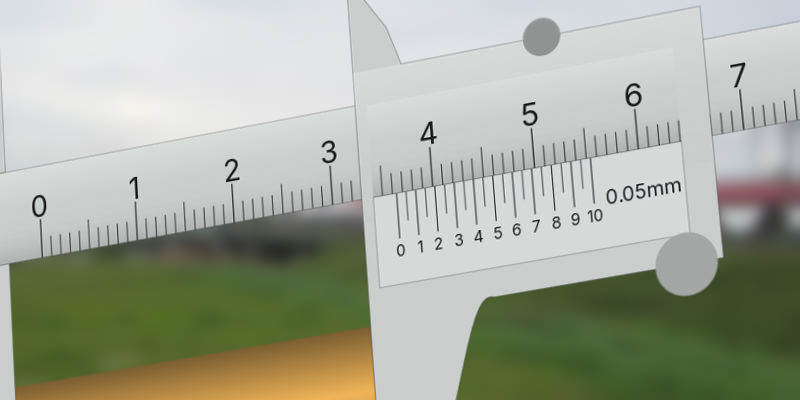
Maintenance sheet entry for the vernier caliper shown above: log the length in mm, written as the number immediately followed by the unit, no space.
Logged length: 36.4mm
